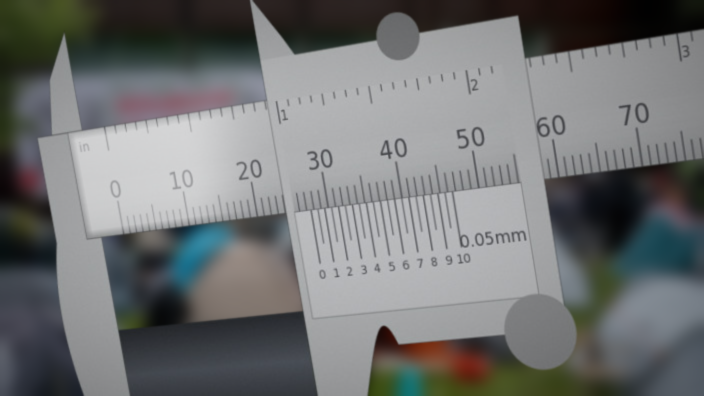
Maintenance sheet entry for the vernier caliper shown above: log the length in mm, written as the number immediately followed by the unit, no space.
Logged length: 27.6mm
